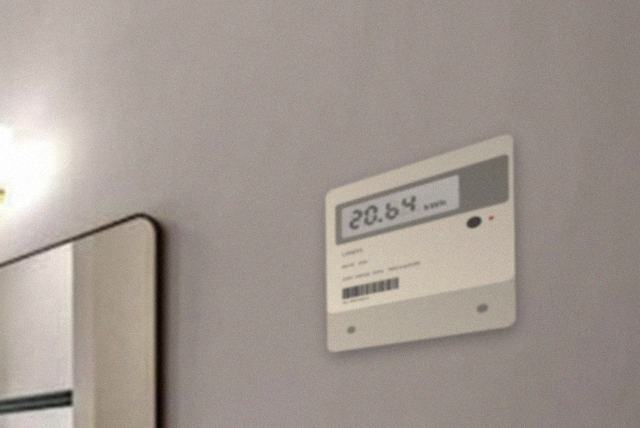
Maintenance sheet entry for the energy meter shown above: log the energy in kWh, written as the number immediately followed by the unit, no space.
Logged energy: 20.64kWh
